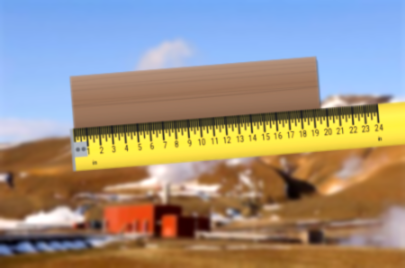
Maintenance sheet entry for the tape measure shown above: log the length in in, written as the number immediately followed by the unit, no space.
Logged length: 19.5in
